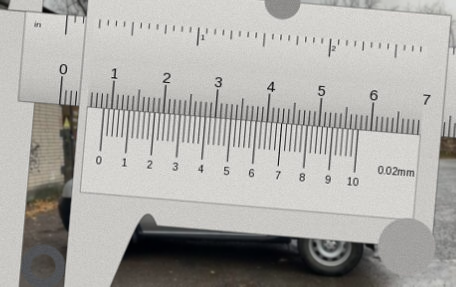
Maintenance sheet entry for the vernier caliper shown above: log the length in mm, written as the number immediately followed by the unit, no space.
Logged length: 8.5mm
